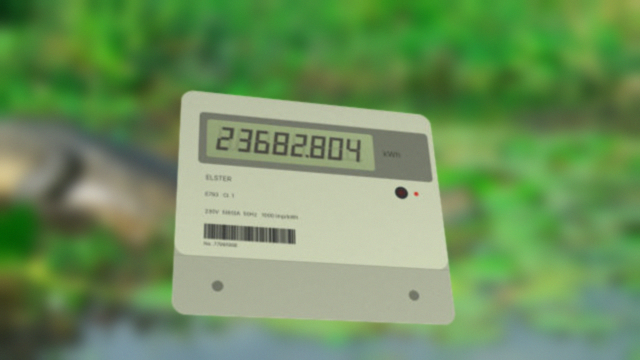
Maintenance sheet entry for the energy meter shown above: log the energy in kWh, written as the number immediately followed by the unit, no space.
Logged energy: 23682.804kWh
